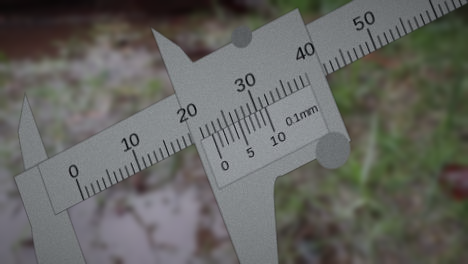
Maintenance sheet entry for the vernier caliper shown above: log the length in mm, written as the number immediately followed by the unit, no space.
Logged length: 22.4mm
